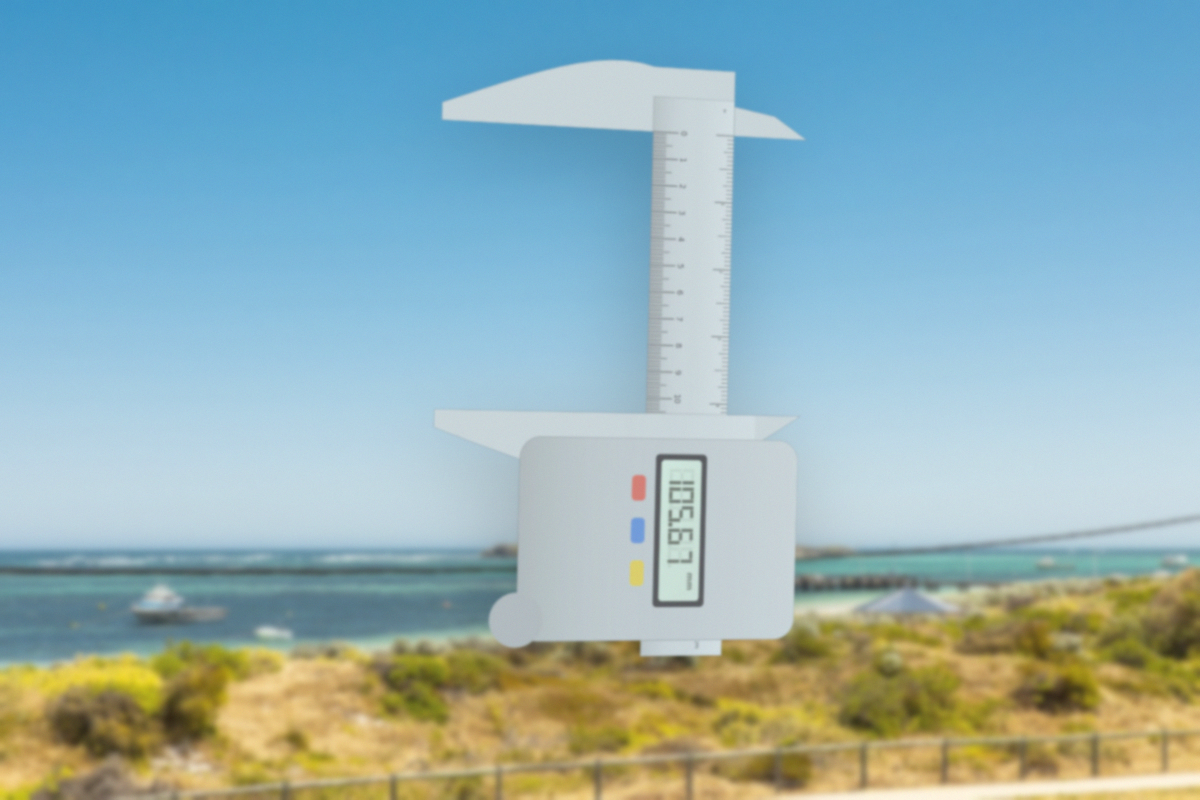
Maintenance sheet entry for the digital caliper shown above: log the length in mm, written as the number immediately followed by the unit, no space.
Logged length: 105.67mm
